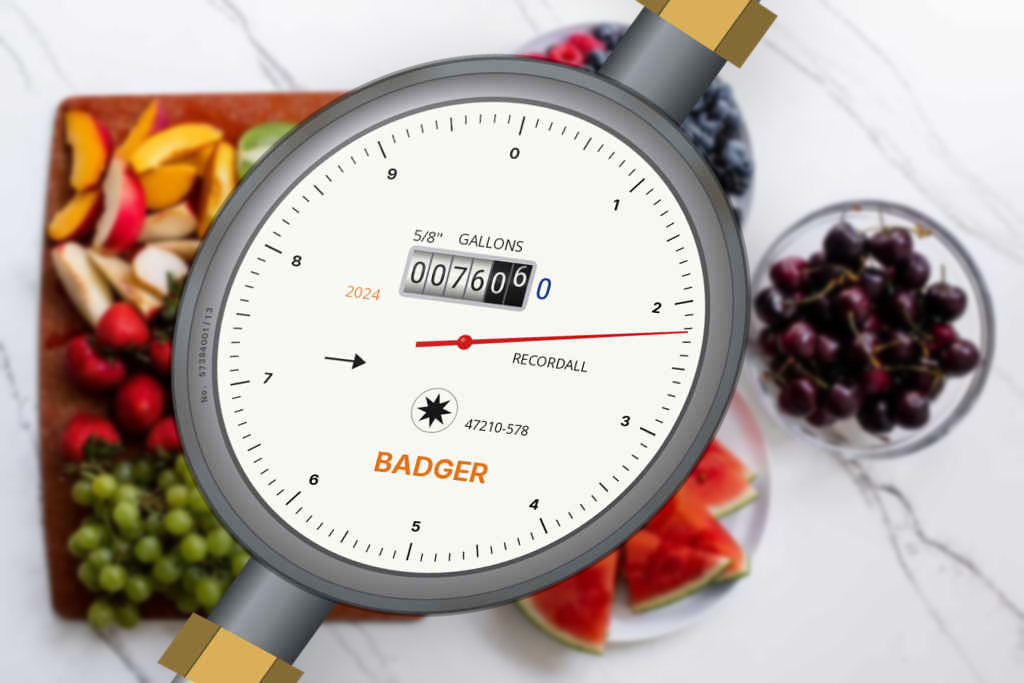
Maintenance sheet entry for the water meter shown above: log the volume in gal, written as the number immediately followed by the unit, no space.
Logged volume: 76062.2gal
